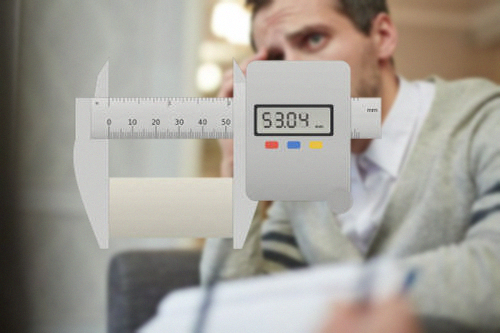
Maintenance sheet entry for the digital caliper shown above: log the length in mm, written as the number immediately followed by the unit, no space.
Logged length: 53.04mm
